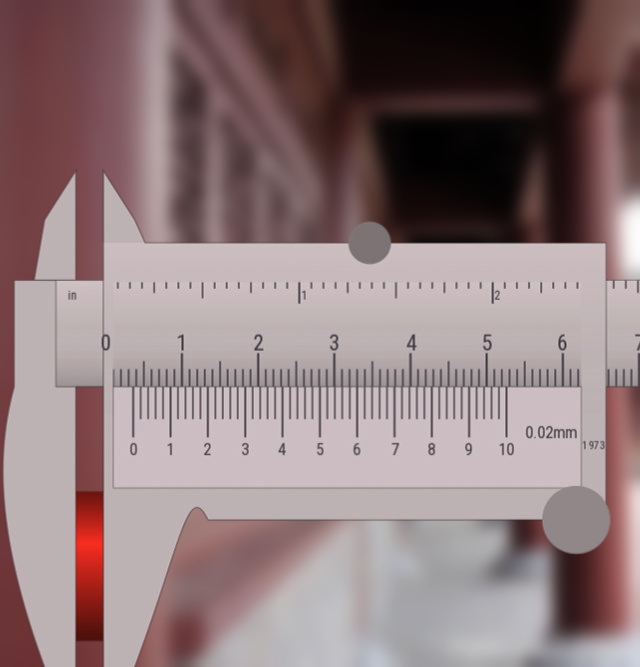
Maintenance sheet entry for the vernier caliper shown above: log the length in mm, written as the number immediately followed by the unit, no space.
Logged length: 3.6mm
